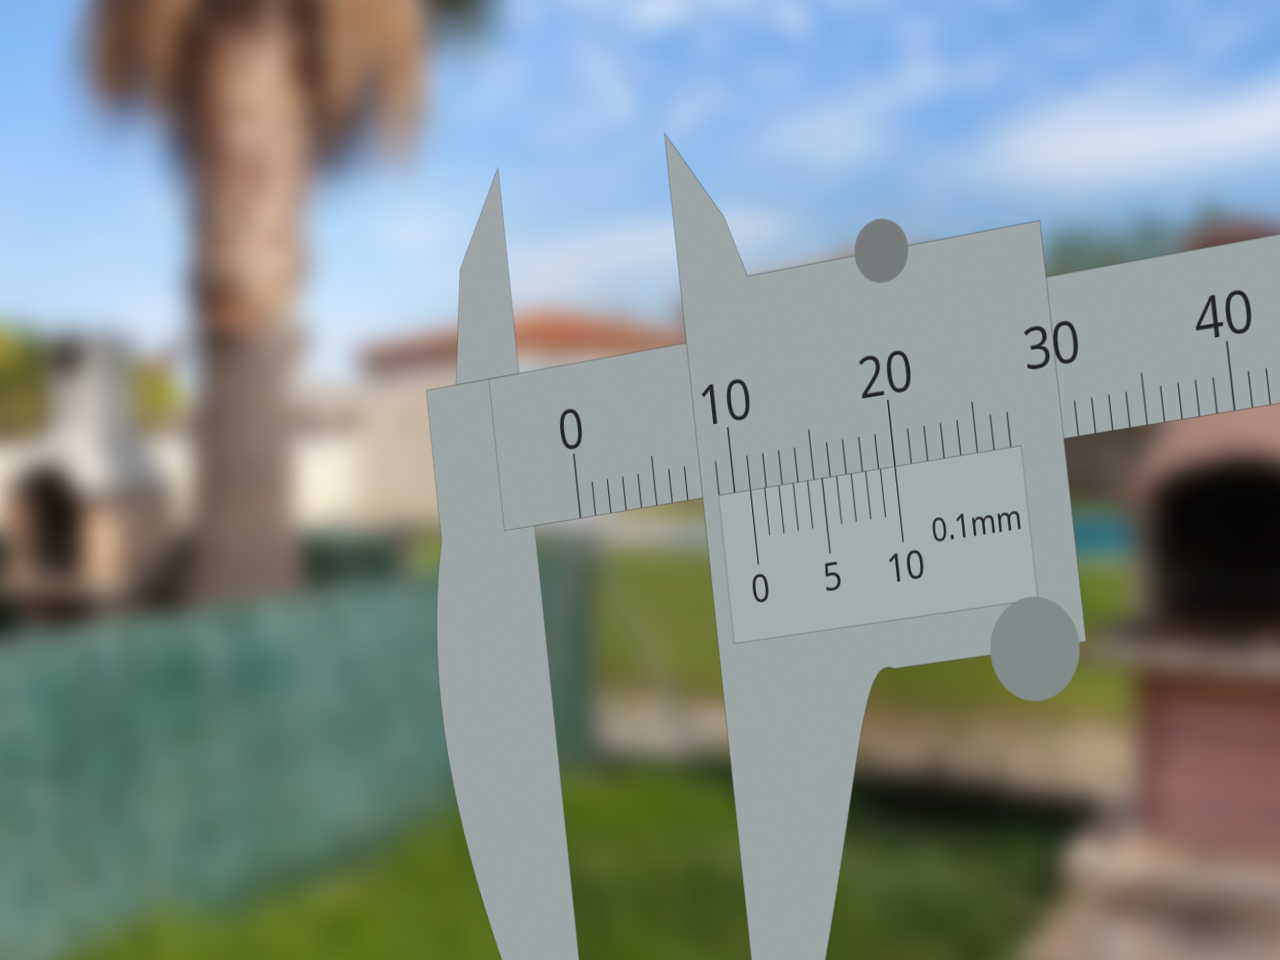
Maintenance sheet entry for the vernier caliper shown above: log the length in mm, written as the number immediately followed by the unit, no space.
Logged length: 11.0mm
